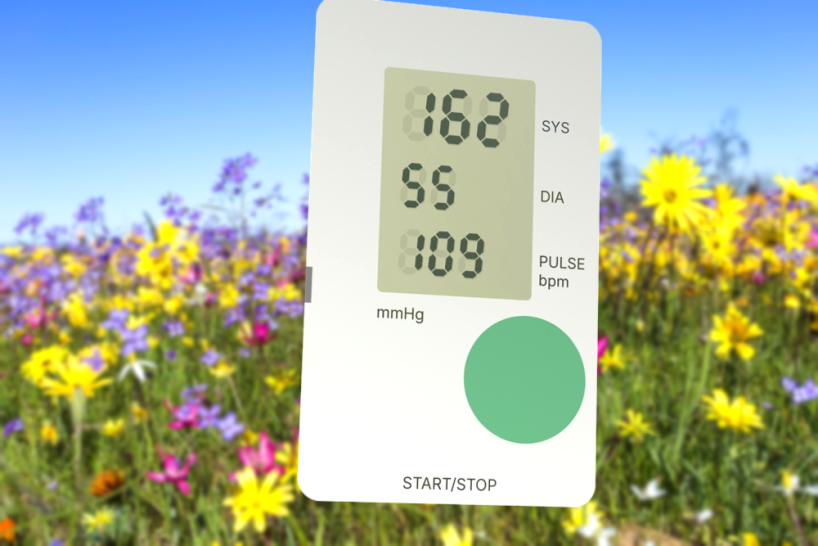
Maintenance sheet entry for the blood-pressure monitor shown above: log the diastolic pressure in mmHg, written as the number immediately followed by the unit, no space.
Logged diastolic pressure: 55mmHg
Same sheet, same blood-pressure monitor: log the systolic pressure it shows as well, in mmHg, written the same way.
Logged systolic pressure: 162mmHg
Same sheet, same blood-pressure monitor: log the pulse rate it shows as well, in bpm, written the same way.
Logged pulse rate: 109bpm
